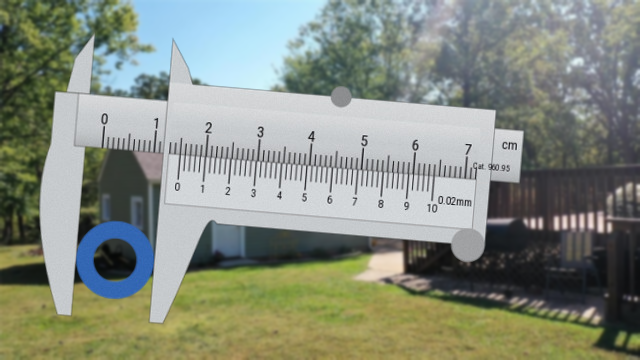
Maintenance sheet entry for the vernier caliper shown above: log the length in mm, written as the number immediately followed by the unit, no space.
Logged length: 15.0mm
